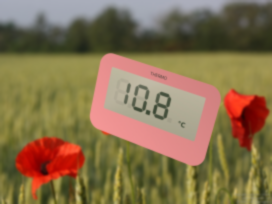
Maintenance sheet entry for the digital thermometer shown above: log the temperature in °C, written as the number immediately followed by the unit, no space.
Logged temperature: 10.8°C
